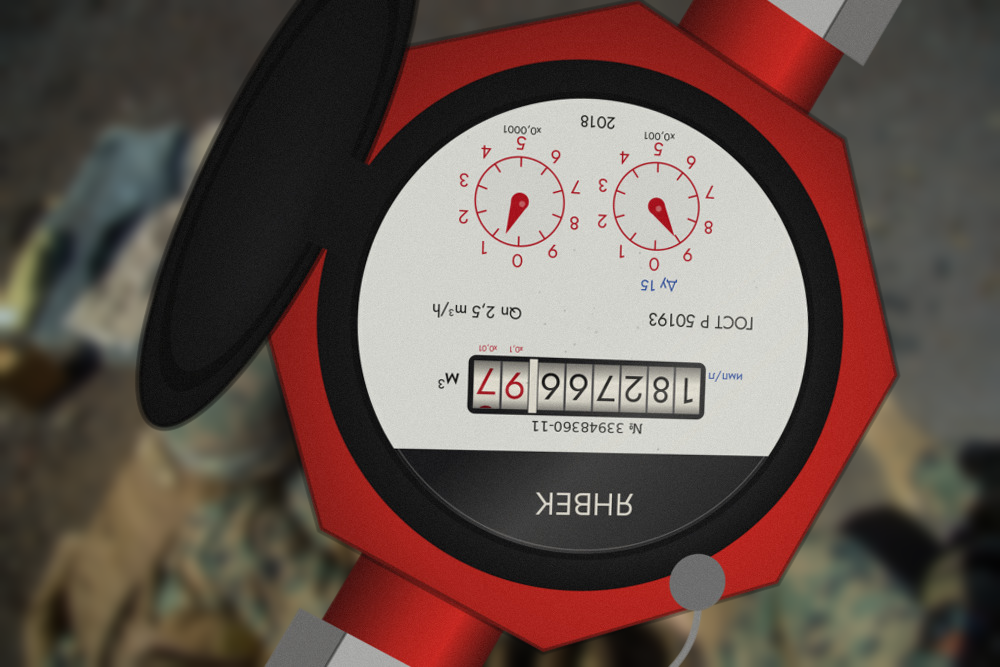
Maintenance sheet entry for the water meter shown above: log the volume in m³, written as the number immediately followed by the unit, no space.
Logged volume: 182766.9690m³
